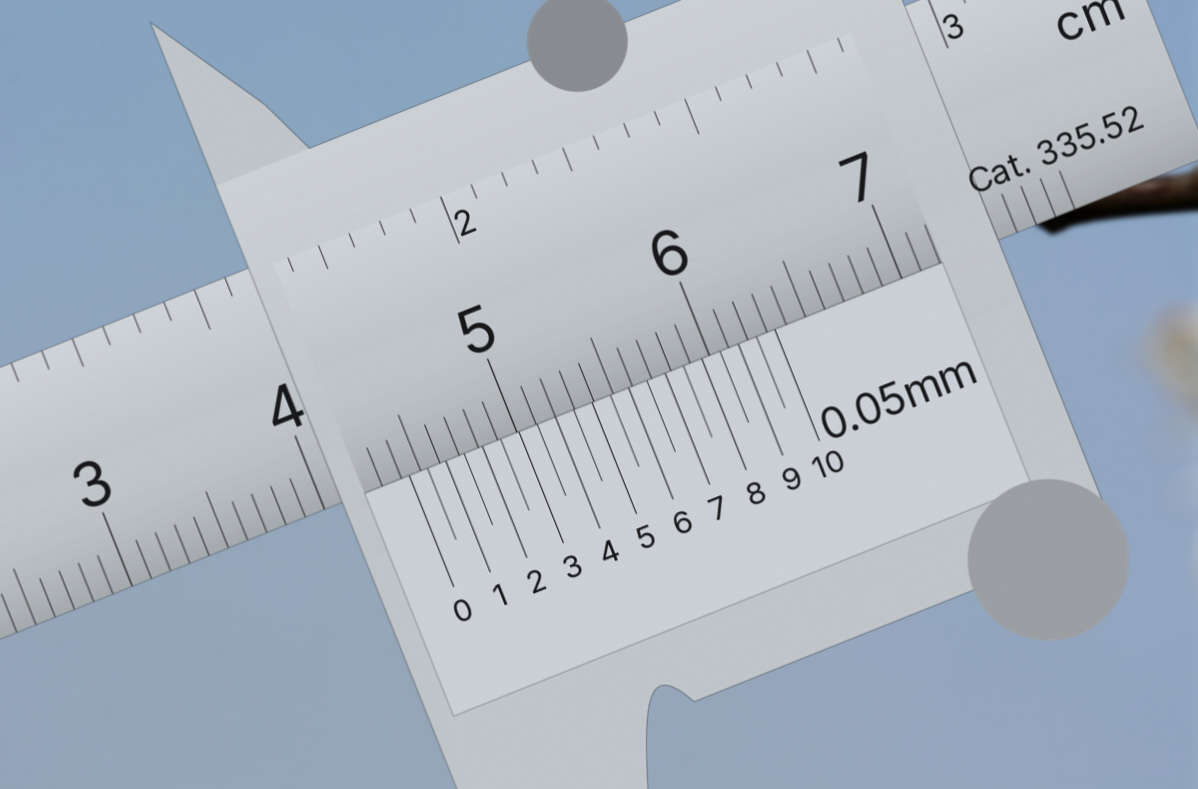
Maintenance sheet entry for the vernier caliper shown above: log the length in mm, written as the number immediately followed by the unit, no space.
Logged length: 44.4mm
